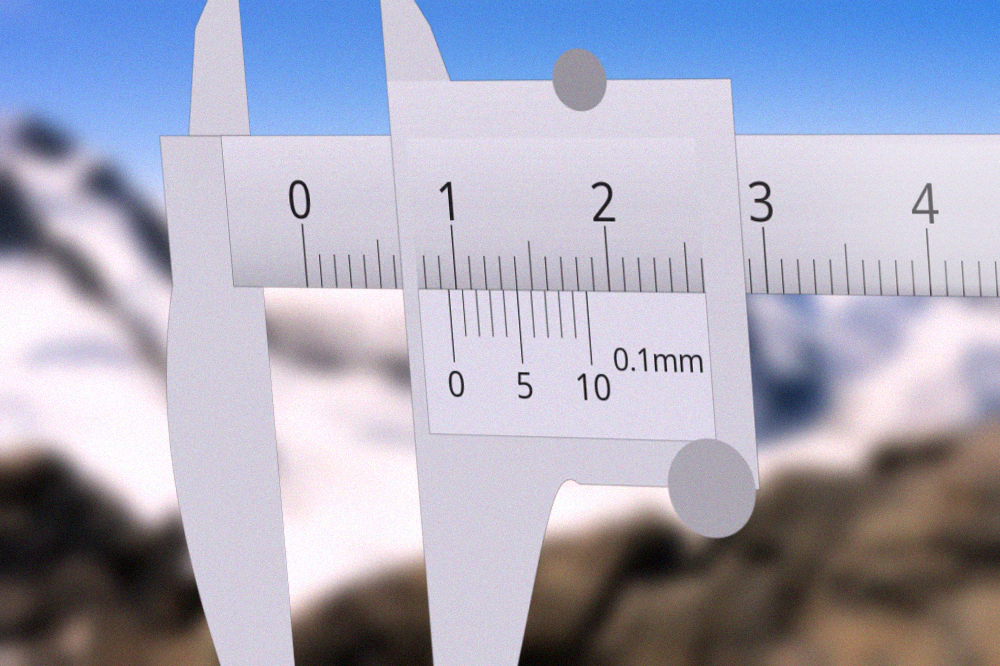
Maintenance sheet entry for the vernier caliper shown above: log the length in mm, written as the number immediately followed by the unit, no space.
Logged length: 9.5mm
